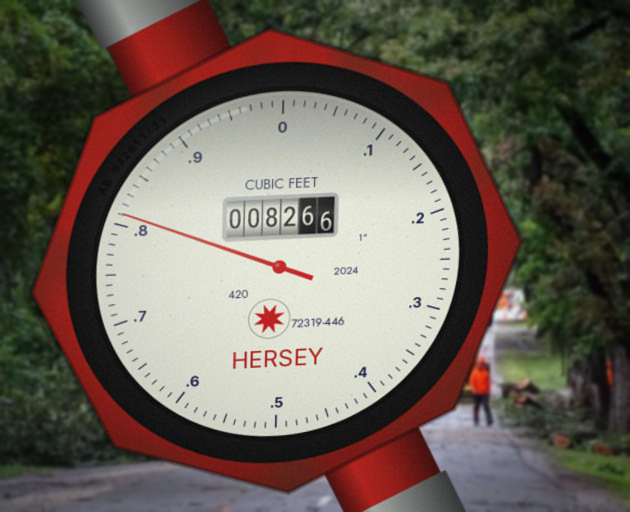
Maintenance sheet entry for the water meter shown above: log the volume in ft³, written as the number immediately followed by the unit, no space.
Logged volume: 8265.81ft³
